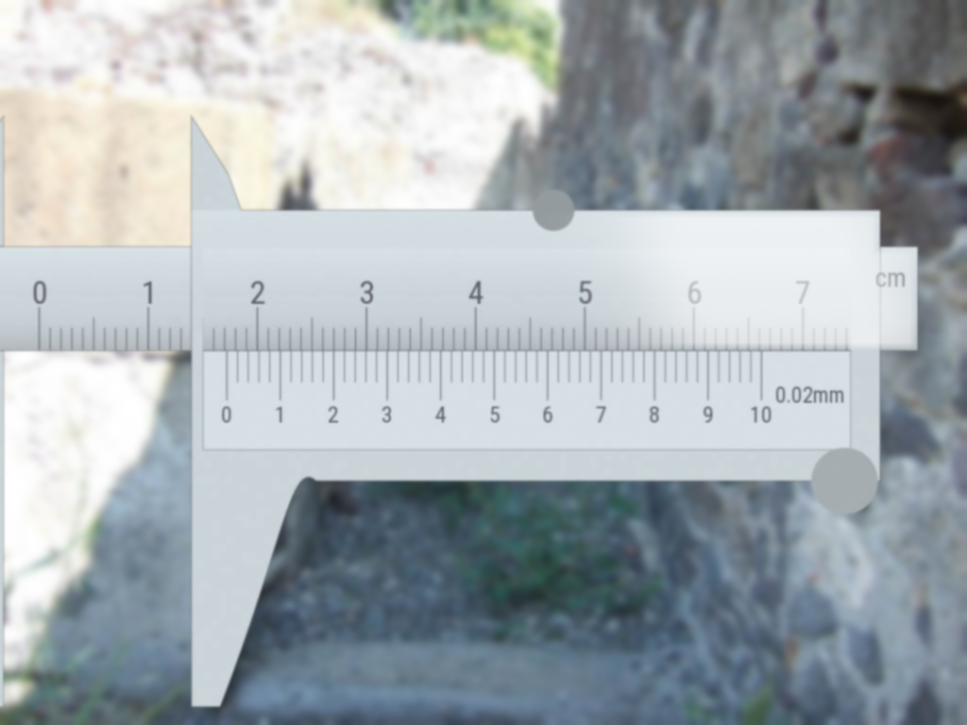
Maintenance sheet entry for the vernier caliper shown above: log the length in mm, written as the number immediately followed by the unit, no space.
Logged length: 17.2mm
